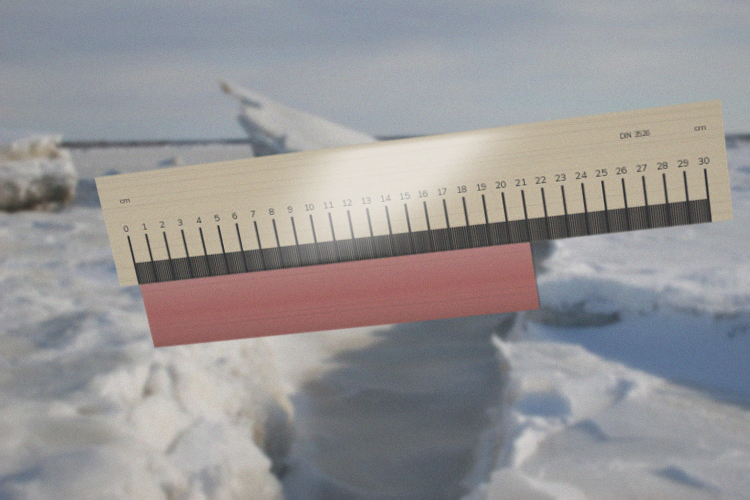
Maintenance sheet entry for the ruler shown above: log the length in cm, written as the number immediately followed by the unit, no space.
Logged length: 21cm
